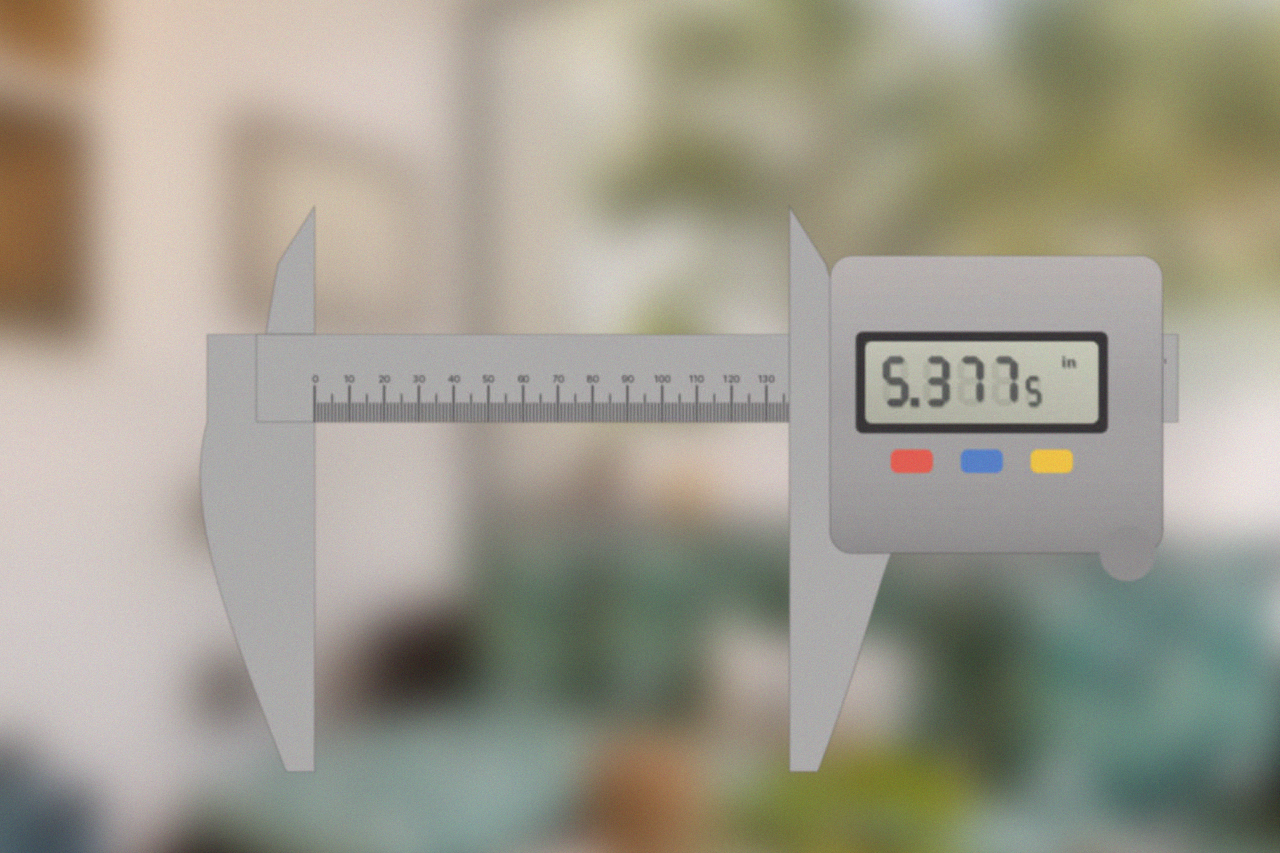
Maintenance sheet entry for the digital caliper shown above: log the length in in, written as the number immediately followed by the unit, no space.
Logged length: 5.3775in
